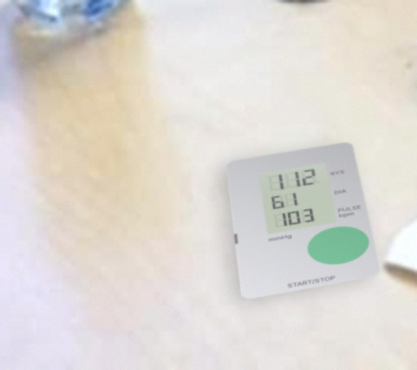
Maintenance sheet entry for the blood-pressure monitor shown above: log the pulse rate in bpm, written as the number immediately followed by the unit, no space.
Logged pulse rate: 103bpm
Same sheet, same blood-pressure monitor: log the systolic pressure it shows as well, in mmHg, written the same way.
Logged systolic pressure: 112mmHg
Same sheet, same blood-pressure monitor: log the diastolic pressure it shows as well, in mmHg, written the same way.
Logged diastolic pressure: 61mmHg
